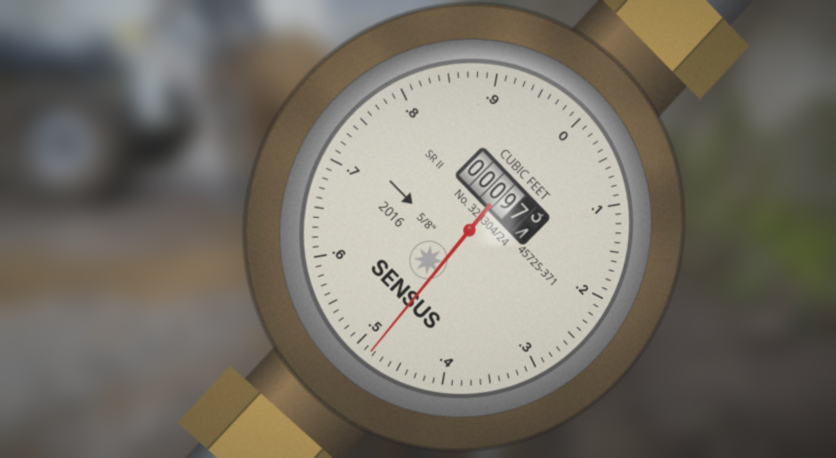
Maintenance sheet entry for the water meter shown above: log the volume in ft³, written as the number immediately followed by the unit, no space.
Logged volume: 973.48ft³
